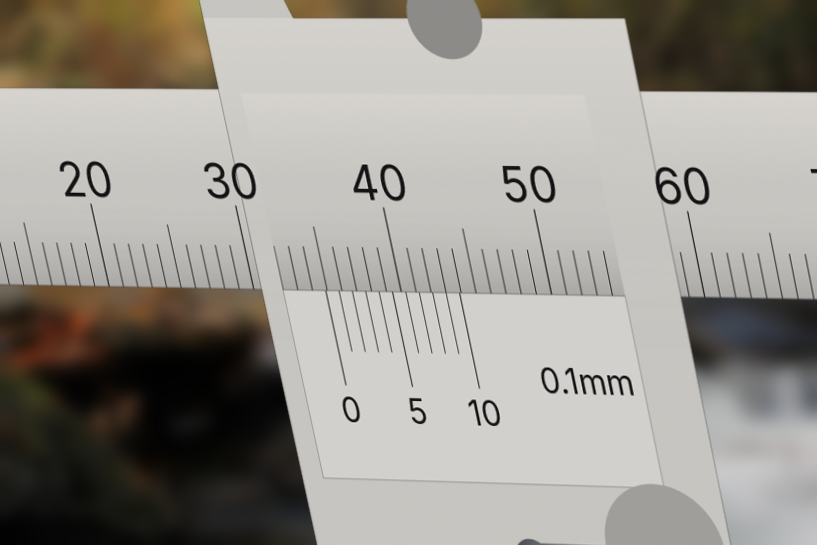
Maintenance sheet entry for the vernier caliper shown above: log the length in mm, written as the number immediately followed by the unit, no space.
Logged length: 34.9mm
